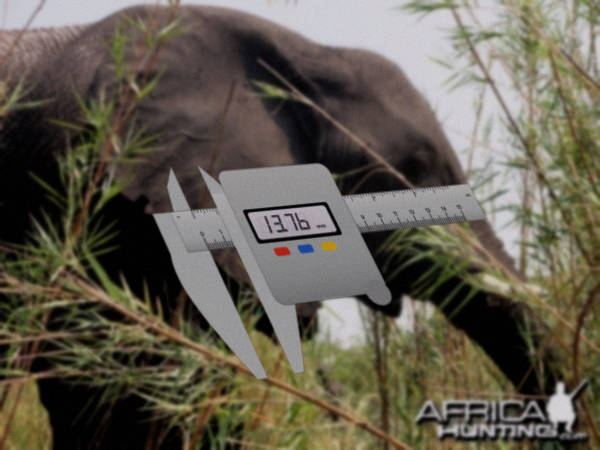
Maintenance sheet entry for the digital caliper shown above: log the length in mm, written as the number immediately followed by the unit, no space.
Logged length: 13.76mm
